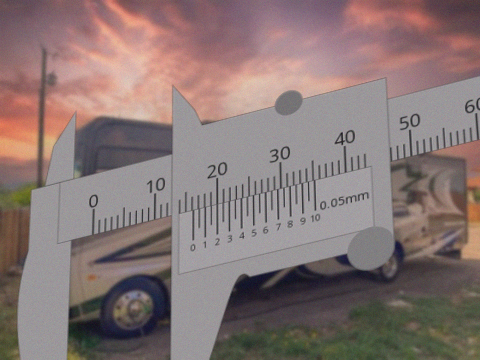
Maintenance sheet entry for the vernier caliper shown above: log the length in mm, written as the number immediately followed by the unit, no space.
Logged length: 16.2mm
